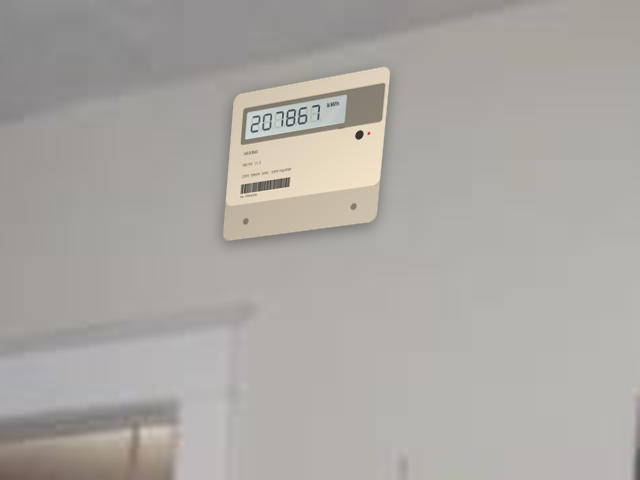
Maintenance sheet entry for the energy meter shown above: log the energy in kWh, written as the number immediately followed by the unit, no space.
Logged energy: 207867kWh
